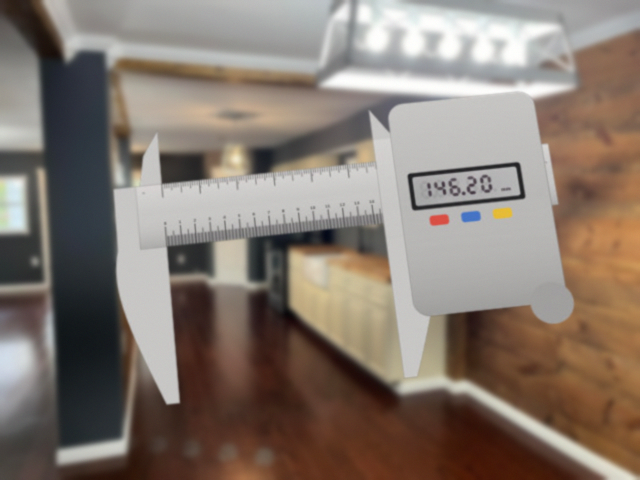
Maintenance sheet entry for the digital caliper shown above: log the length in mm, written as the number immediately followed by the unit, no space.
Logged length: 146.20mm
